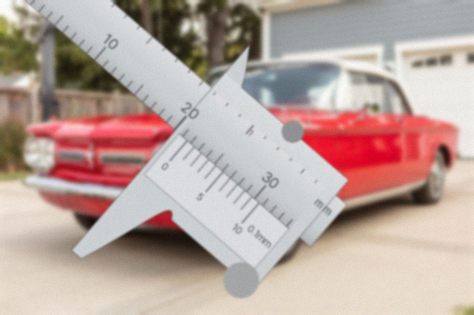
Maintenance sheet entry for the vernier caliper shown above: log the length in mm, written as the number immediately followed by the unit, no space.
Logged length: 21.6mm
